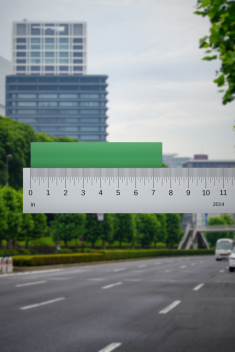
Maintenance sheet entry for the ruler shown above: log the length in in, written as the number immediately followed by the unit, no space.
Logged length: 7.5in
